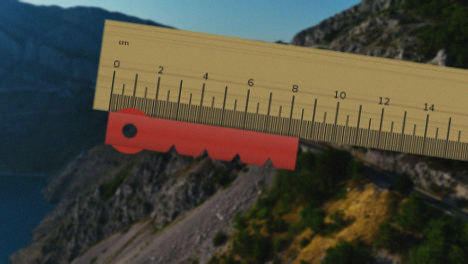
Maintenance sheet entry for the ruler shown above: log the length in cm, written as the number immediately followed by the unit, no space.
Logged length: 8.5cm
